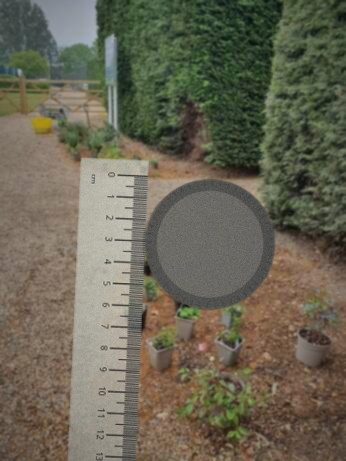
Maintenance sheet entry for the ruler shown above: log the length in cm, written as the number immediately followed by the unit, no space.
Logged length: 6cm
